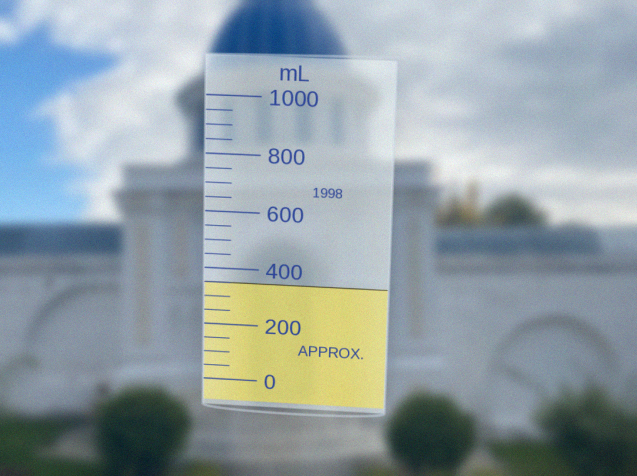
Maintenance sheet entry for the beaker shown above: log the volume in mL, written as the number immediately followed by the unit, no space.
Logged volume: 350mL
